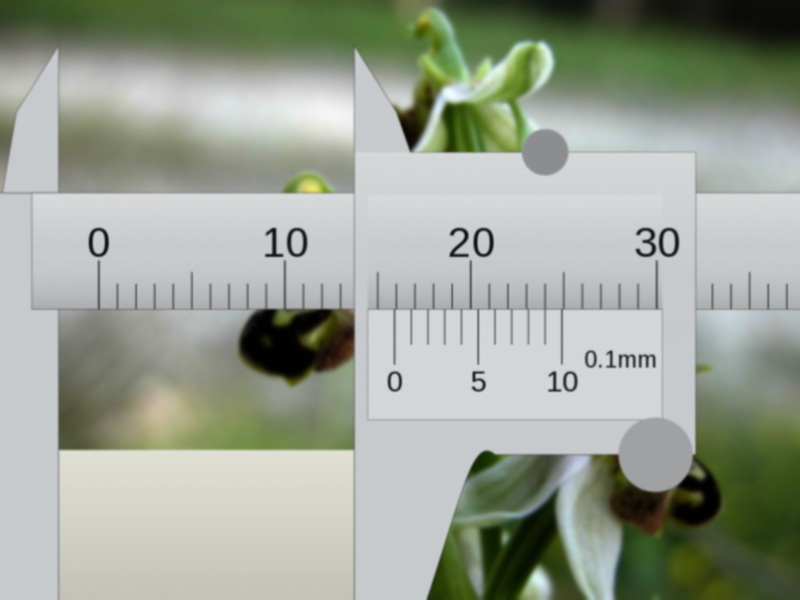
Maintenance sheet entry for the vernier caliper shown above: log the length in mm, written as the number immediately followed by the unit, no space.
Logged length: 15.9mm
